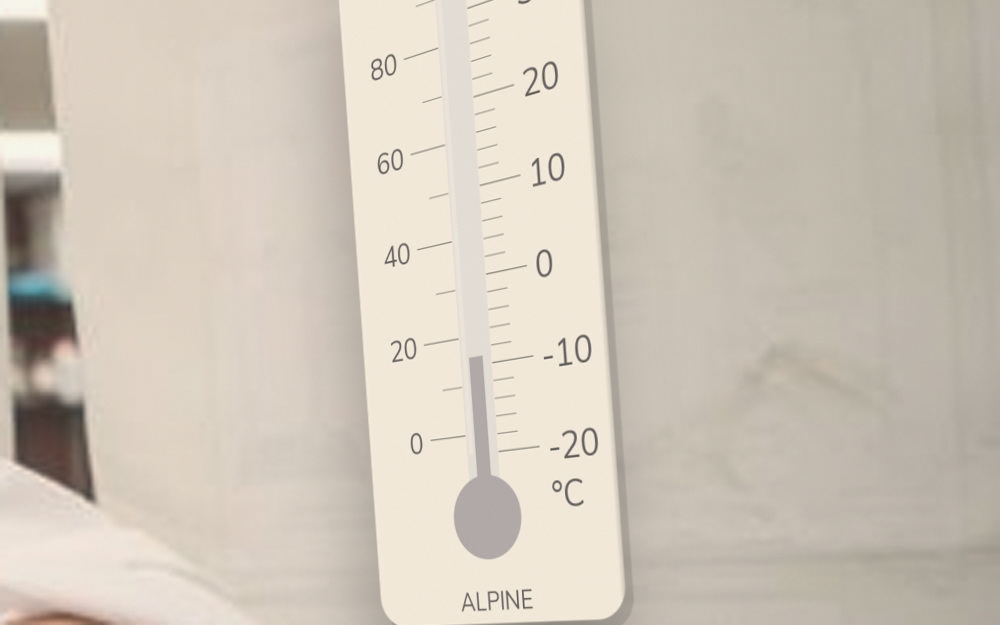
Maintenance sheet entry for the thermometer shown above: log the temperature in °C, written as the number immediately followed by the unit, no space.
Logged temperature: -9°C
